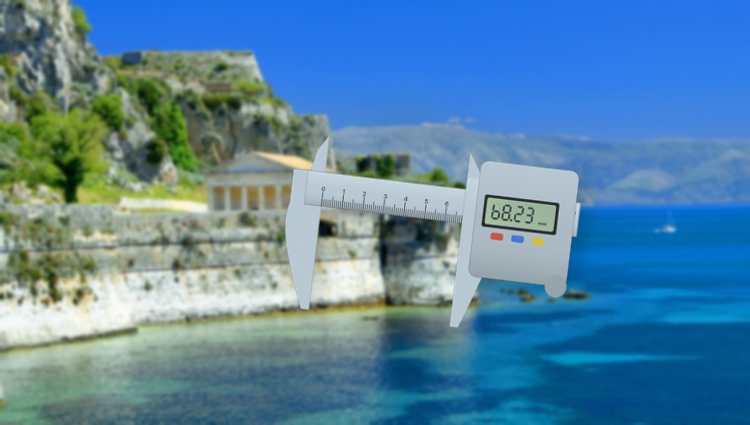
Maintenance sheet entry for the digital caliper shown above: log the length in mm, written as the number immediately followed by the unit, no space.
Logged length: 68.23mm
